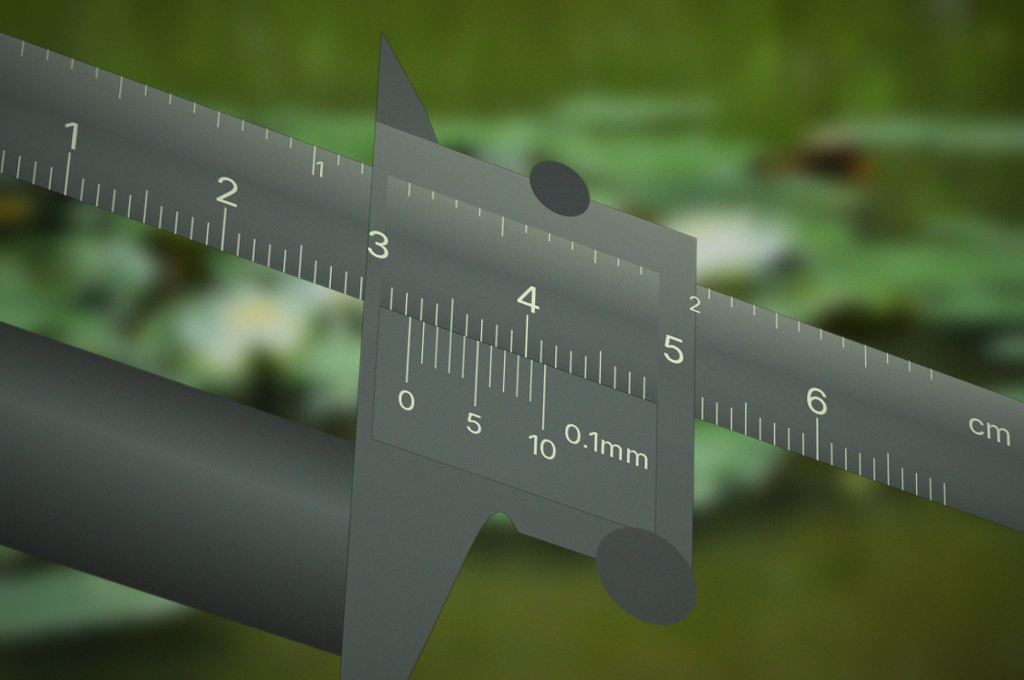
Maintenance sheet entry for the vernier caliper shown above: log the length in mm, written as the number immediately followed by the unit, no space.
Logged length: 32.3mm
